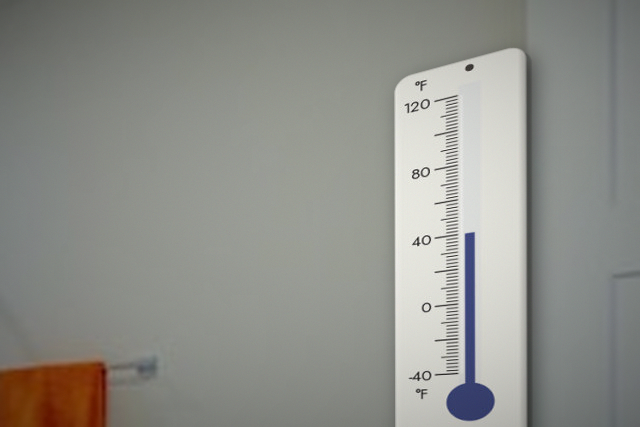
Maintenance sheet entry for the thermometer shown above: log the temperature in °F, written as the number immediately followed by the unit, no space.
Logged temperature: 40°F
